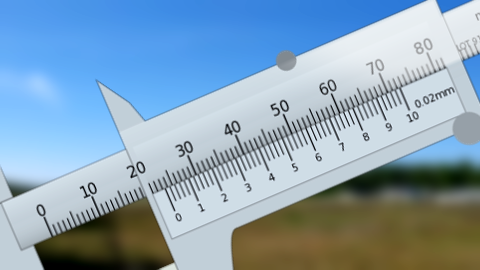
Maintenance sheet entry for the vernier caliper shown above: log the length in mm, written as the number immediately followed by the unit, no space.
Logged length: 23.5mm
